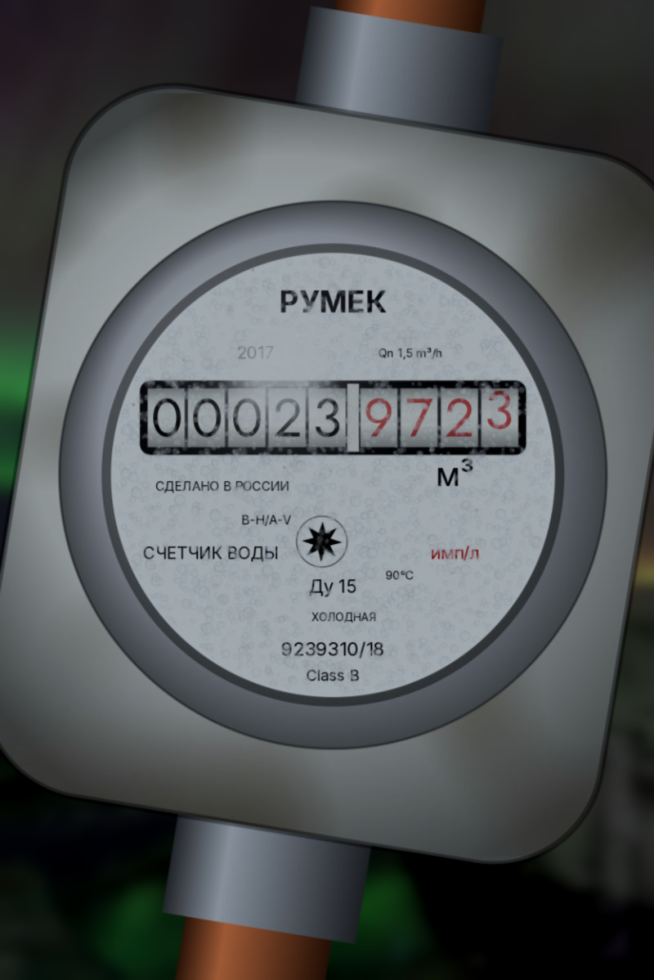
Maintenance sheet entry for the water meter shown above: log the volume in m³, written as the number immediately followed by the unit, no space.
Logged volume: 23.9723m³
